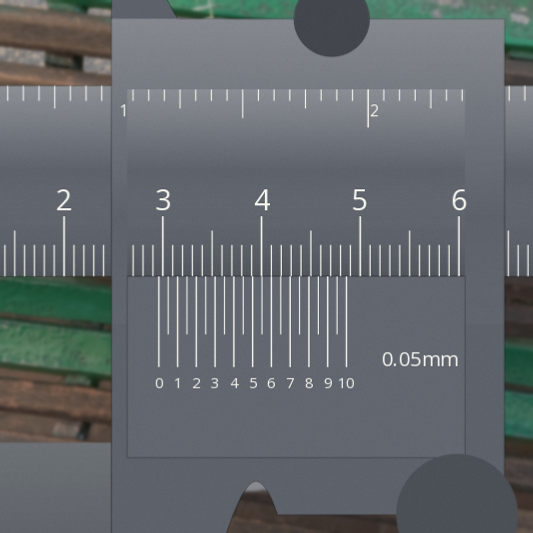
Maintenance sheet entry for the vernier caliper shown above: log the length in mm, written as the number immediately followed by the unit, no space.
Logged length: 29.6mm
